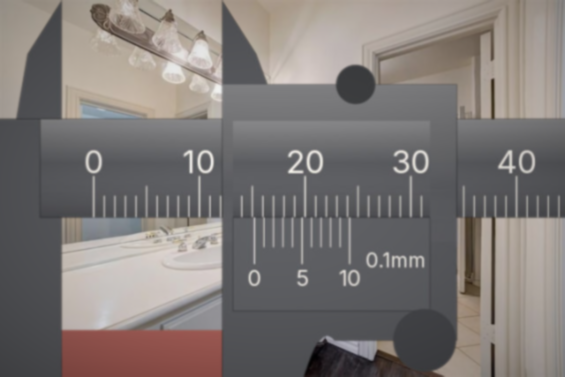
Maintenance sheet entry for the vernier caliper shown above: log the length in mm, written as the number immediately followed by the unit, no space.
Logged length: 15.2mm
